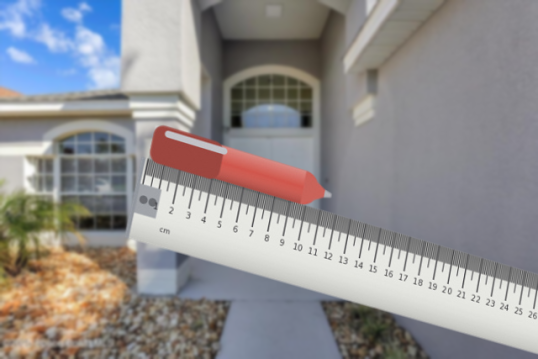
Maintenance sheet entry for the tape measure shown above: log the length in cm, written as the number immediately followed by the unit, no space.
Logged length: 11.5cm
